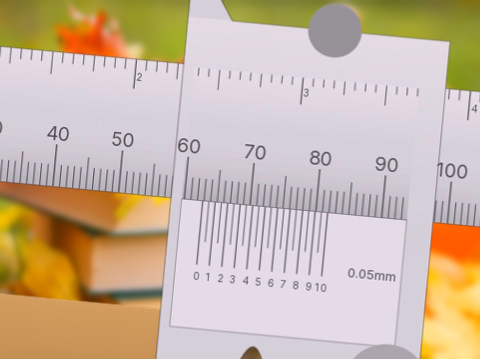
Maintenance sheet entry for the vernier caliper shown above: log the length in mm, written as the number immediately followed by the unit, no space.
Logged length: 62.8mm
